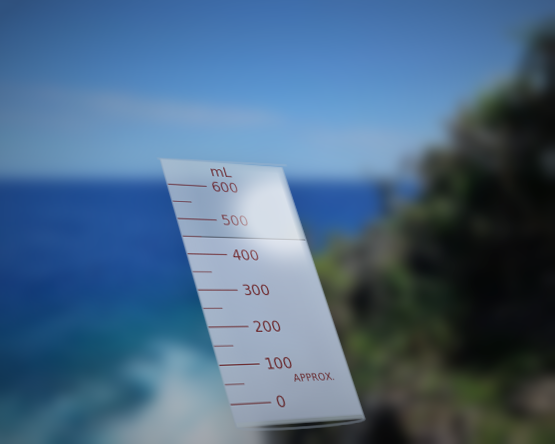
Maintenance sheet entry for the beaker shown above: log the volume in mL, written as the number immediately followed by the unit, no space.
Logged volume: 450mL
